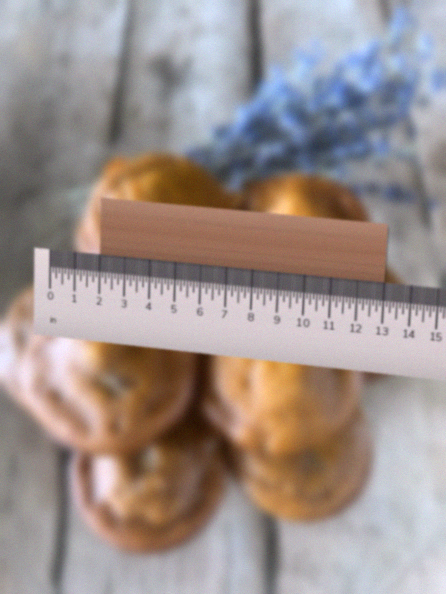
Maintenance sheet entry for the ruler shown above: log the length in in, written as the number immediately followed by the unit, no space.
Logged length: 11in
